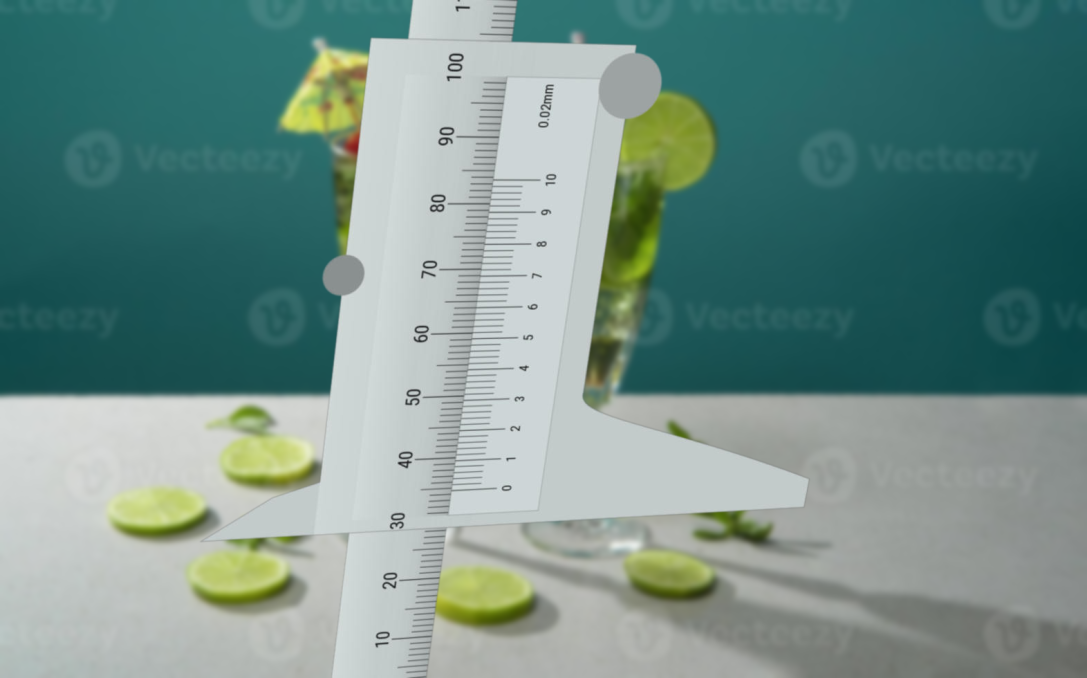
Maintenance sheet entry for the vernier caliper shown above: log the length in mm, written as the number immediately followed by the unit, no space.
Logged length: 34.6mm
